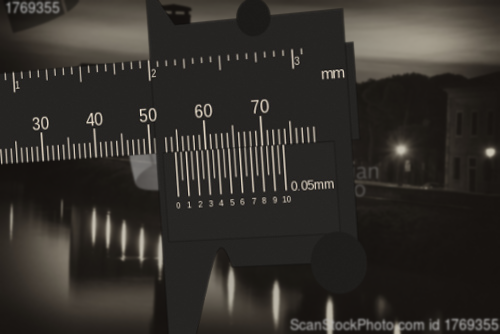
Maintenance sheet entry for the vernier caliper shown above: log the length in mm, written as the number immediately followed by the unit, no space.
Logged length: 54.6mm
